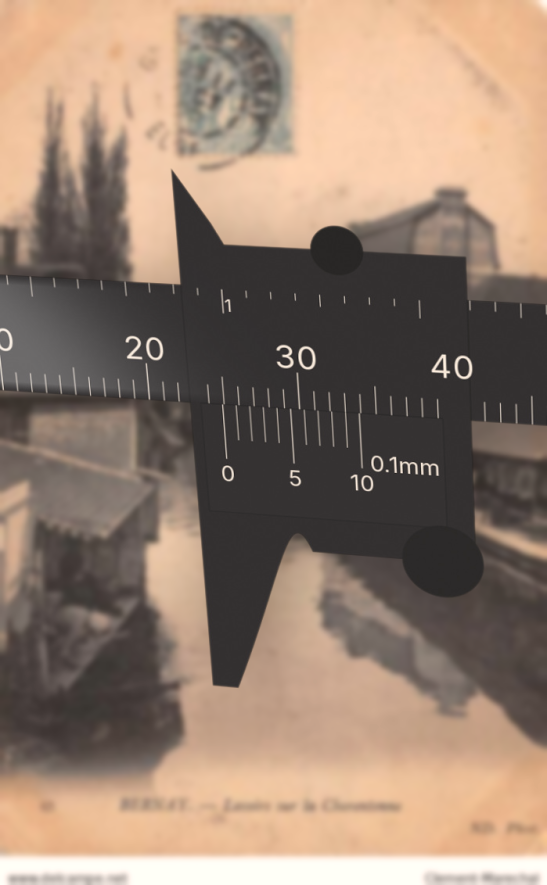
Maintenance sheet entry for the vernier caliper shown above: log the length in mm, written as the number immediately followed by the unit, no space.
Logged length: 24.9mm
